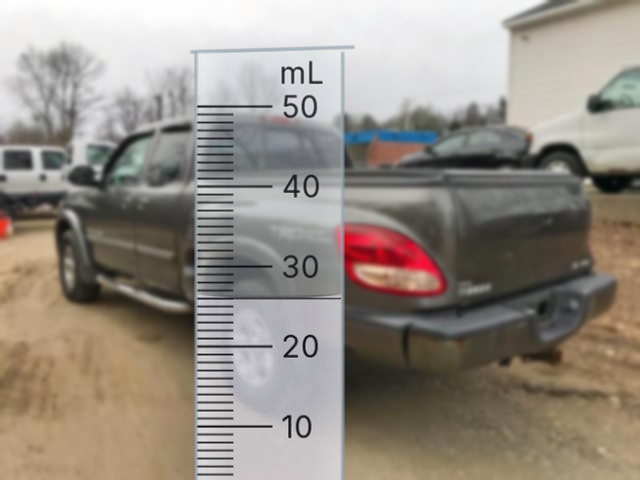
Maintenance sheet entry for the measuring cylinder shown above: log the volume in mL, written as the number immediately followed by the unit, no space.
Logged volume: 26mL
